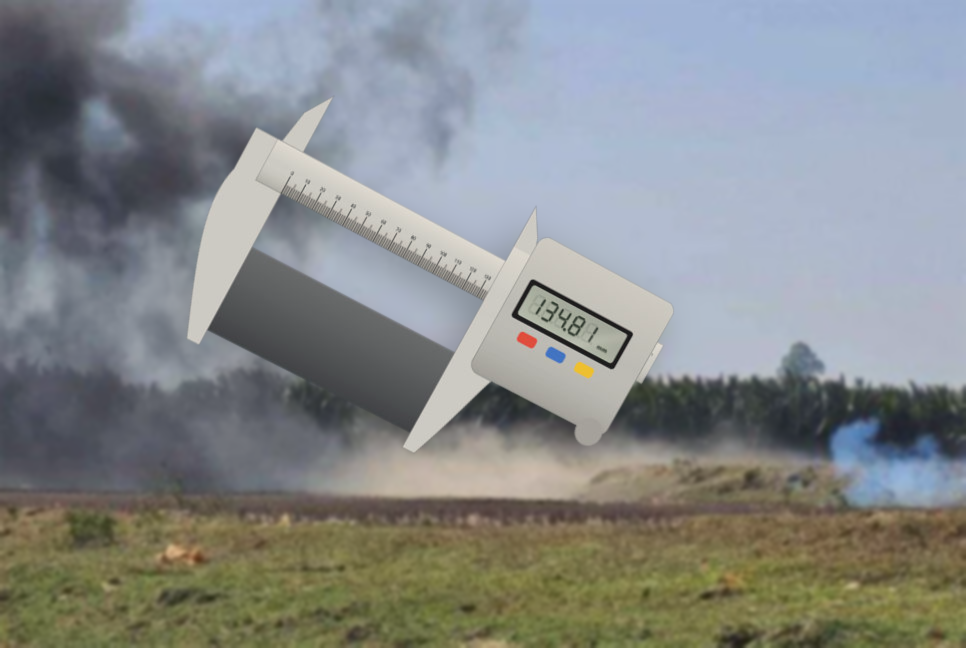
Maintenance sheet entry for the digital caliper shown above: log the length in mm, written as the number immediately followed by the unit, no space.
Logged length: 134.81mm
